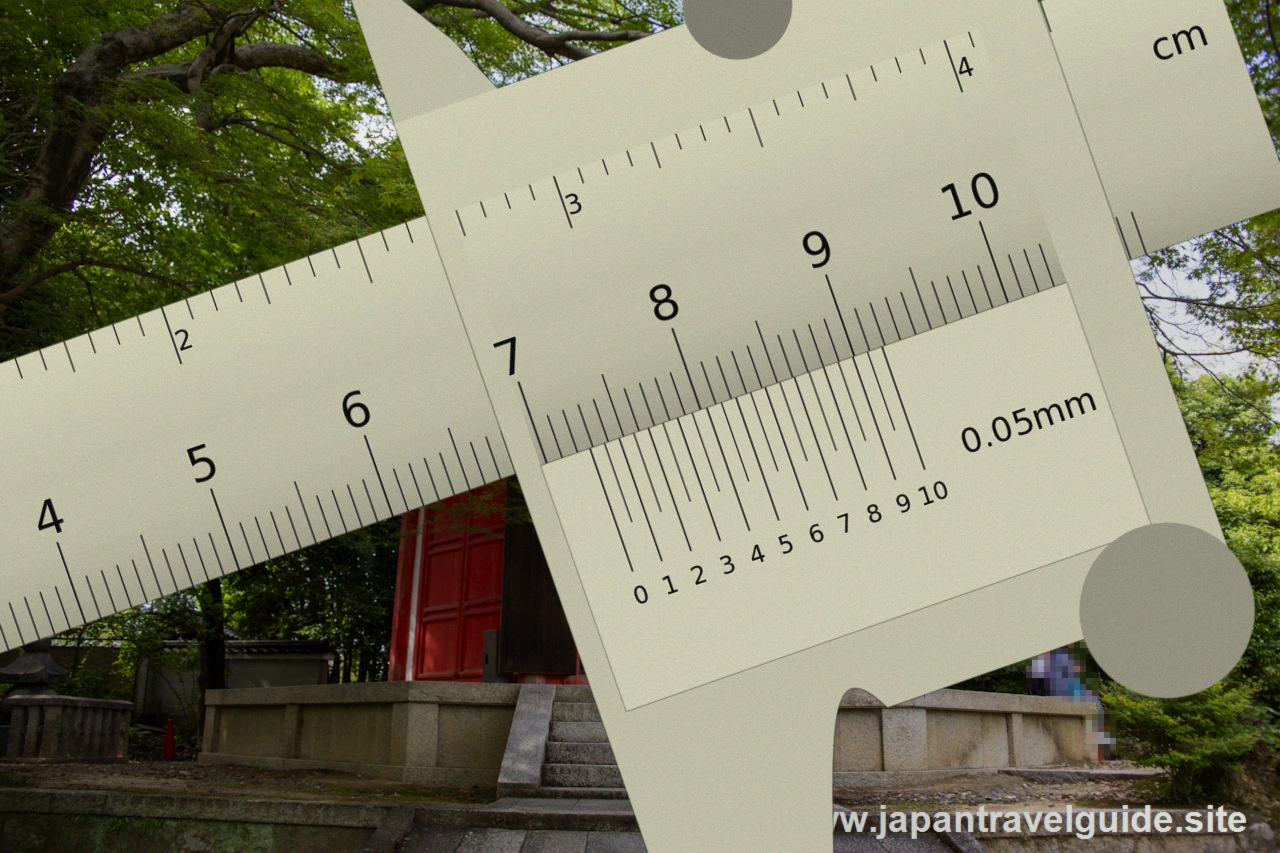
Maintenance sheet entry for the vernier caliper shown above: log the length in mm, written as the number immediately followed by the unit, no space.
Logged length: 72.8mm
